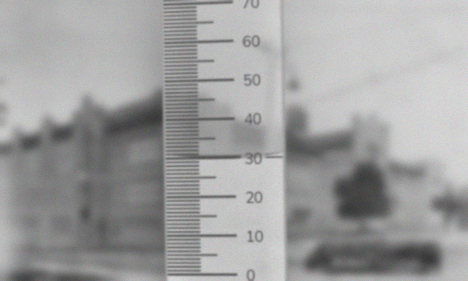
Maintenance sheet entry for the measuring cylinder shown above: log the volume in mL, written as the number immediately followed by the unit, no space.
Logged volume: 30mL
